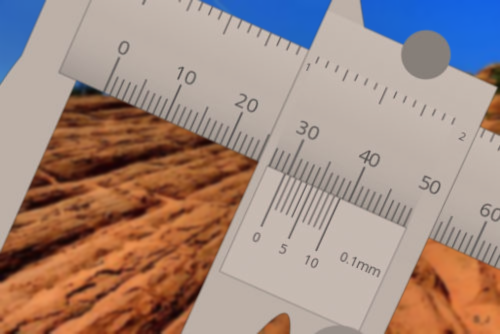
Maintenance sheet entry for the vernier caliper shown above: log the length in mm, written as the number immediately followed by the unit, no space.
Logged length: 29.6mm
